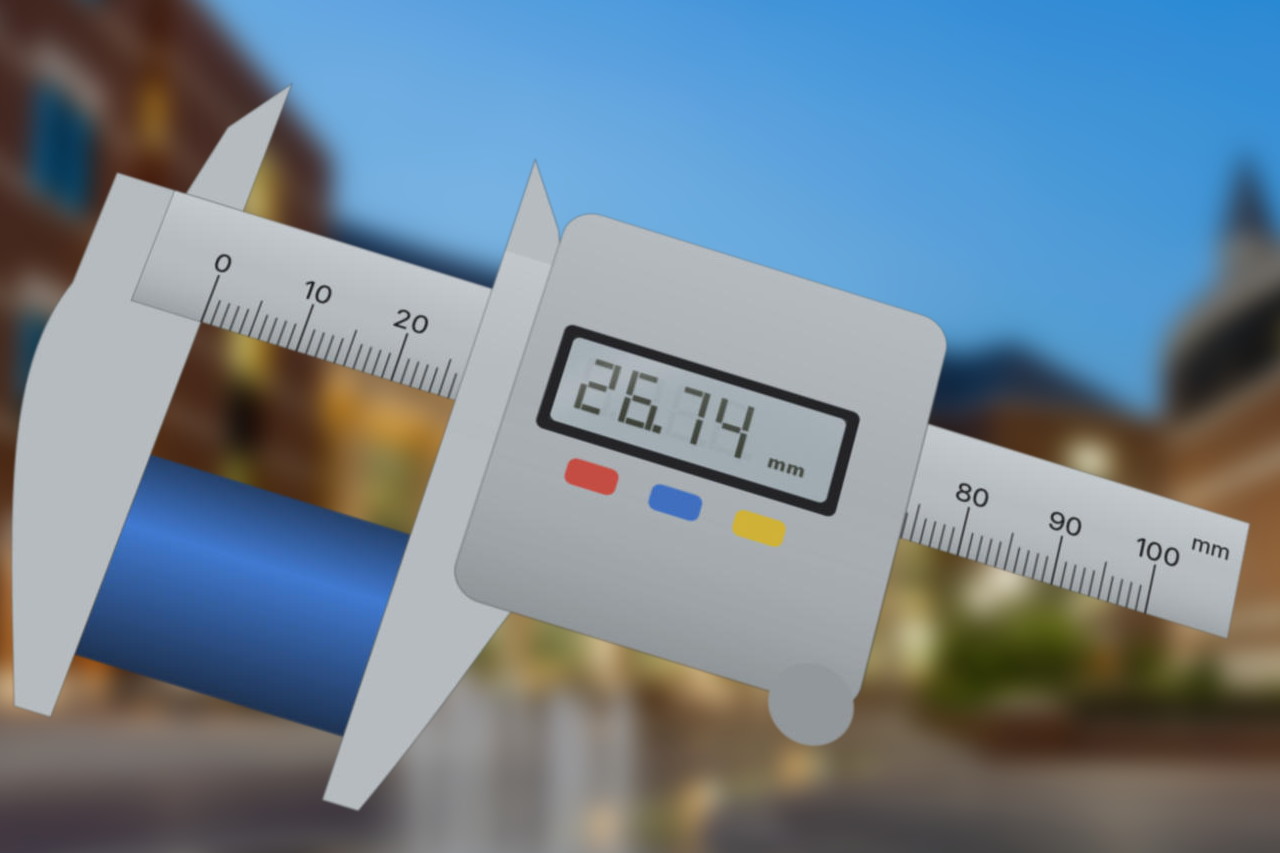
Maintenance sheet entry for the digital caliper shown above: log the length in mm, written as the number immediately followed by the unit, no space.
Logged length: 26.74mm
